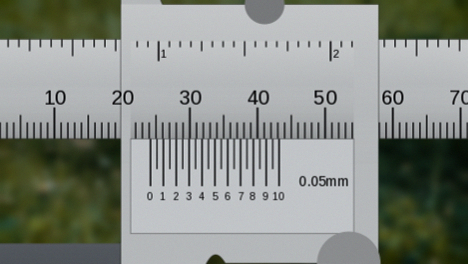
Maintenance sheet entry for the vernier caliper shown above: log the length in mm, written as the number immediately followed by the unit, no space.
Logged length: 24.2mm
